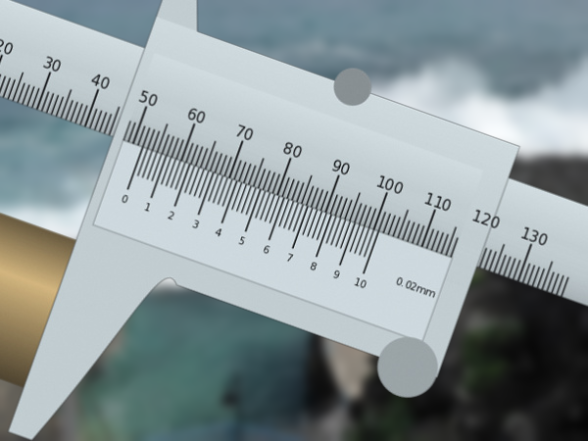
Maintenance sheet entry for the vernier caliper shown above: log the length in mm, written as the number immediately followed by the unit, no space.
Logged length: 52.0mm
